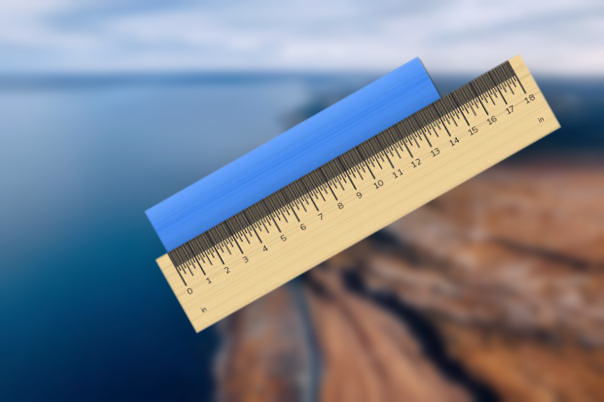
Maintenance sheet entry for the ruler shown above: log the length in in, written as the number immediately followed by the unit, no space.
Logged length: 14.5in
